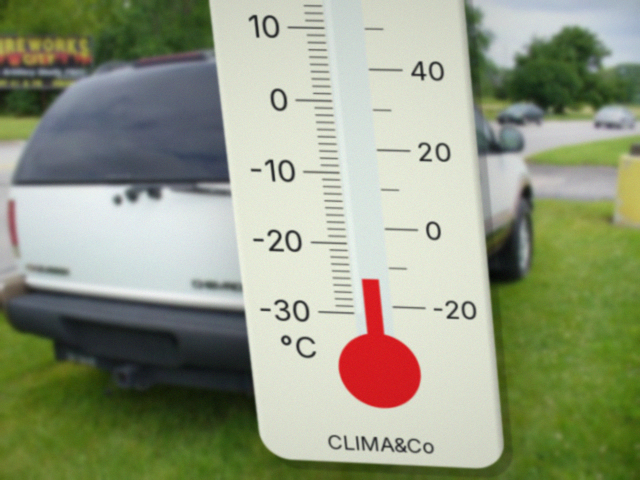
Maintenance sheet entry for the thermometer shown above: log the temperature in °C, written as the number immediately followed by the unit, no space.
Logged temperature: -25°C
